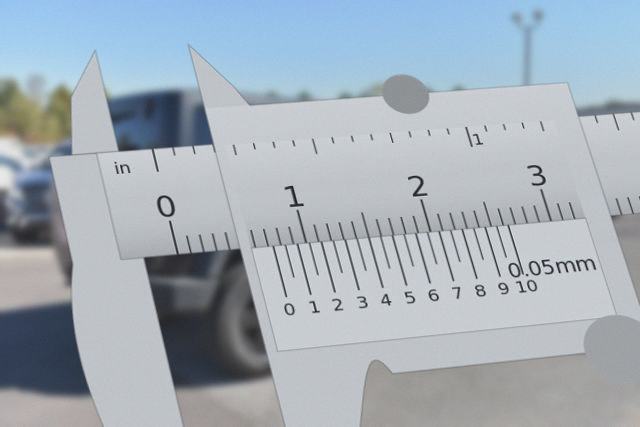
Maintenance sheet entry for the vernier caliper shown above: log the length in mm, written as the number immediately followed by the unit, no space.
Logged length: 7.4mm
